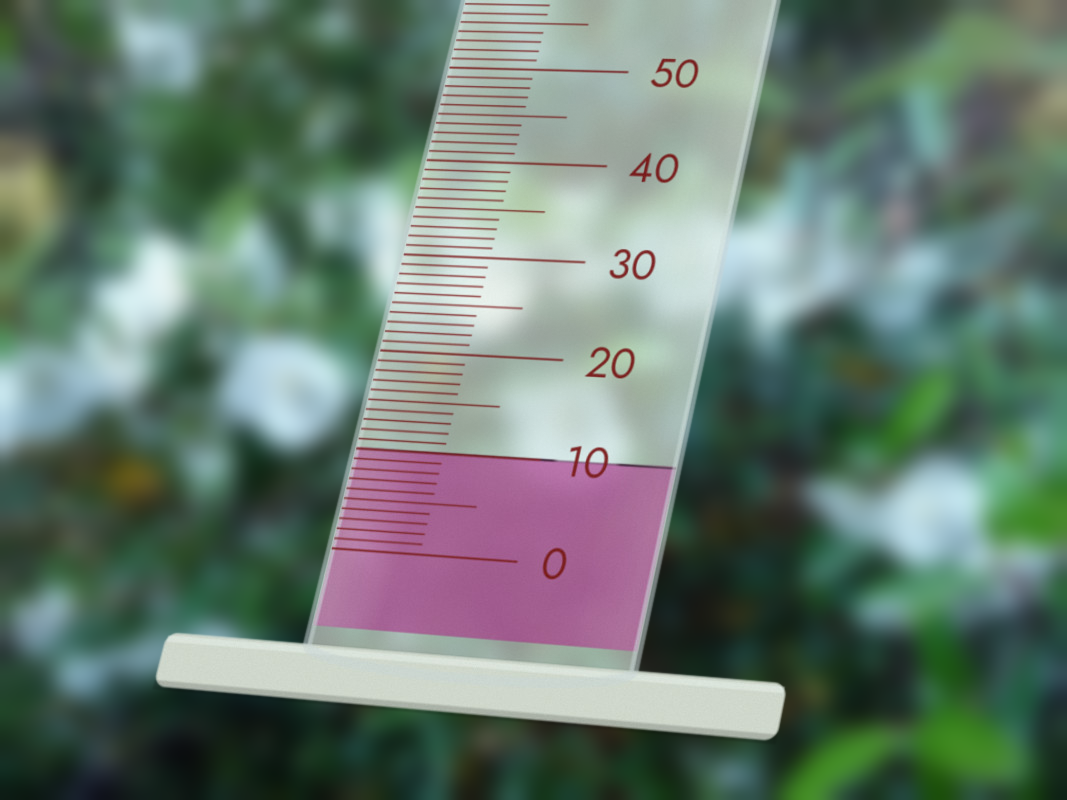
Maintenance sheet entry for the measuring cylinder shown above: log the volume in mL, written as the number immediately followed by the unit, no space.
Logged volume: 10mL
